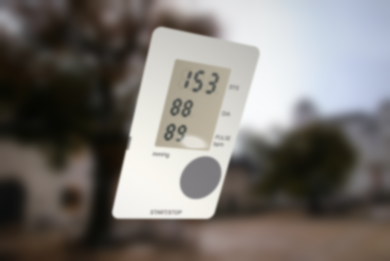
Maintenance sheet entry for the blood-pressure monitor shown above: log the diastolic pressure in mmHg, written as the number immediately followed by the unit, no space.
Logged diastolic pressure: 88mmHg
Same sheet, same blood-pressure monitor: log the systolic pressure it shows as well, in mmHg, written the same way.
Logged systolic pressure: 153mmHg
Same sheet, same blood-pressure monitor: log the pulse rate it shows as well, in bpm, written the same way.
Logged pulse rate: 89bpm
